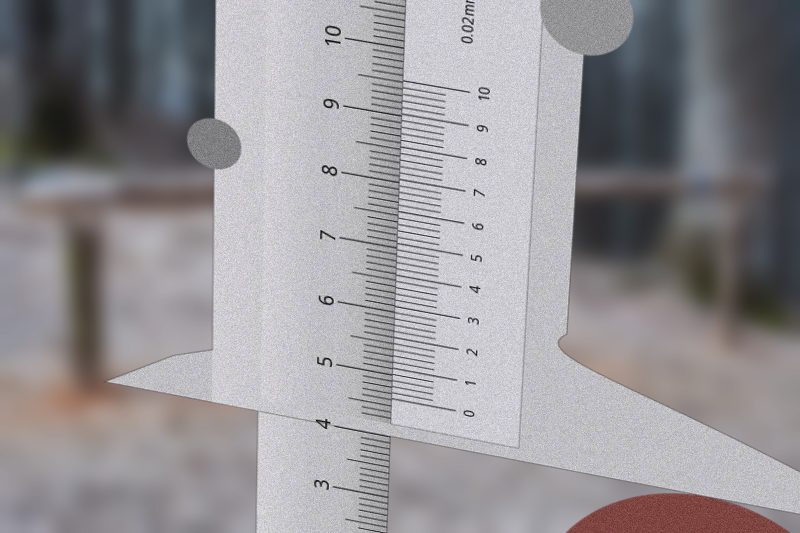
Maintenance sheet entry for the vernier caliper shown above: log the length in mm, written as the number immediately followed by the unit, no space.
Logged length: 46.2mm
